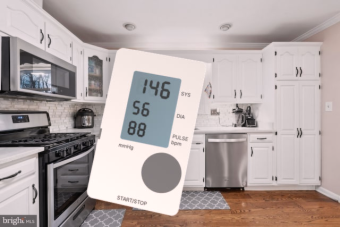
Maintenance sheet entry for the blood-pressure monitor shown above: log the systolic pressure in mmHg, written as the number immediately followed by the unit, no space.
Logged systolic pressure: 146mmHg
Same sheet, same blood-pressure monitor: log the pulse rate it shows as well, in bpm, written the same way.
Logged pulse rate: 88bpm
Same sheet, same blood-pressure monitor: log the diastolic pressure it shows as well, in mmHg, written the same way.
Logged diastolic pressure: 56mmHg
